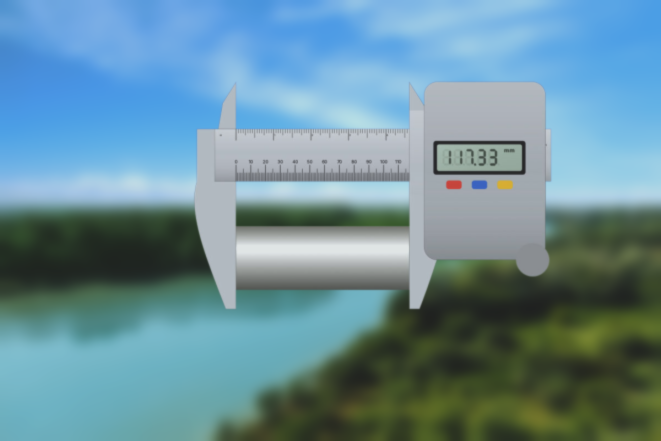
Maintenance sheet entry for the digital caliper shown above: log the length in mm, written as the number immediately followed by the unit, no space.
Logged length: 117.33mm
